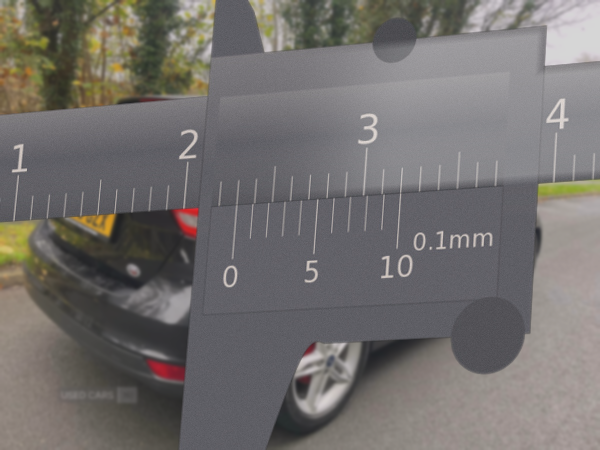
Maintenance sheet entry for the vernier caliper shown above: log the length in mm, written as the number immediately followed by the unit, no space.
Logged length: 23.0mm
